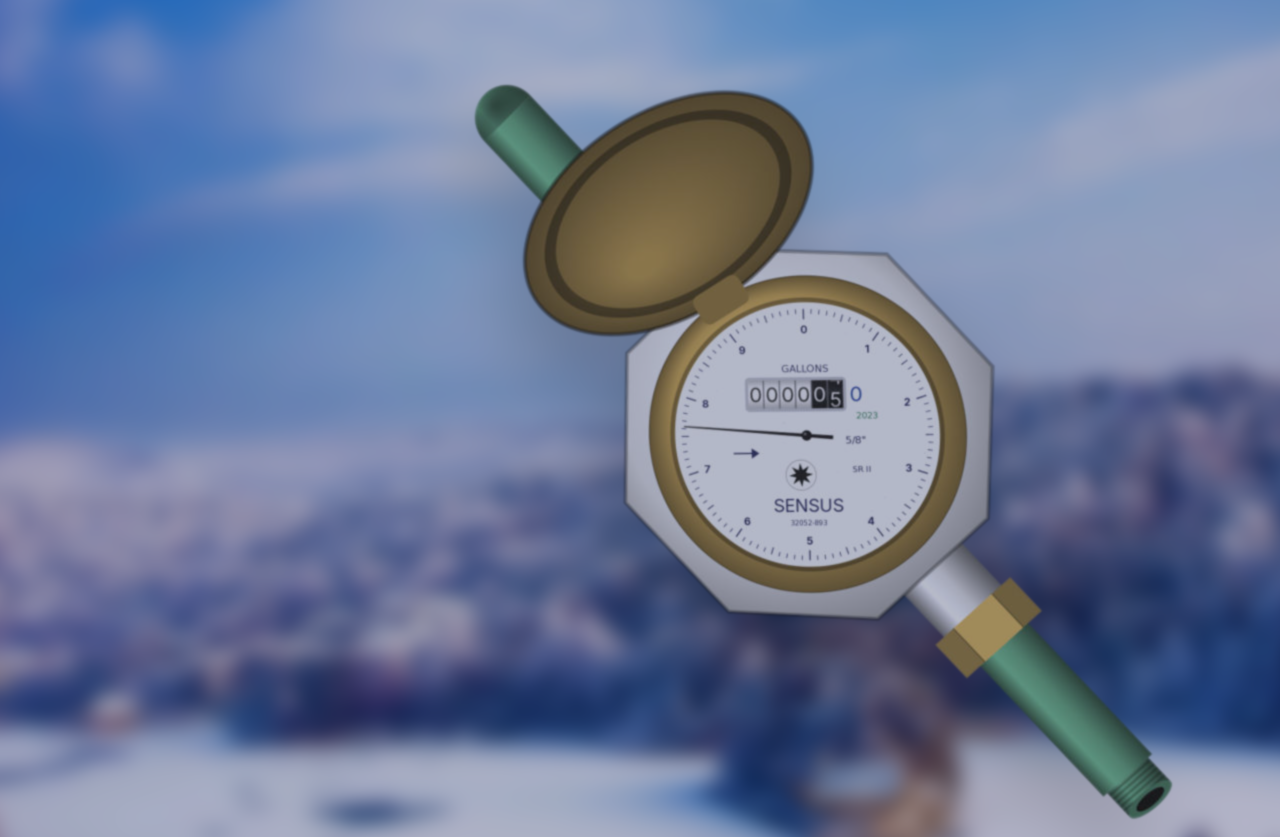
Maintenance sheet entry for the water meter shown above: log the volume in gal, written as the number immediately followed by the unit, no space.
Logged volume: 47.6gal
